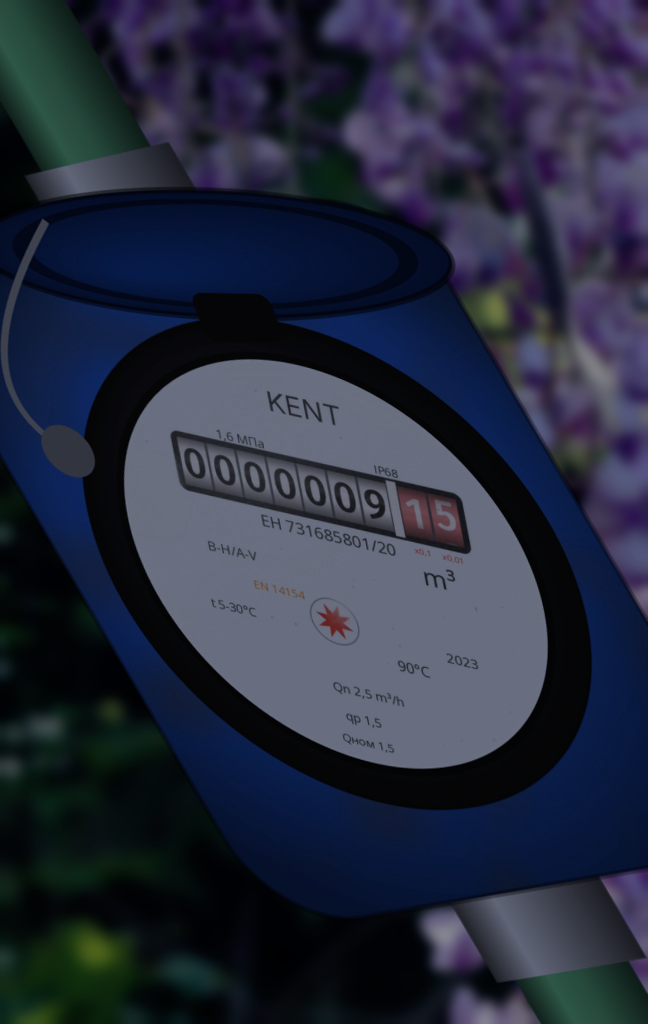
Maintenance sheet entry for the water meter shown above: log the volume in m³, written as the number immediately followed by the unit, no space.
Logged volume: 9.15m³
